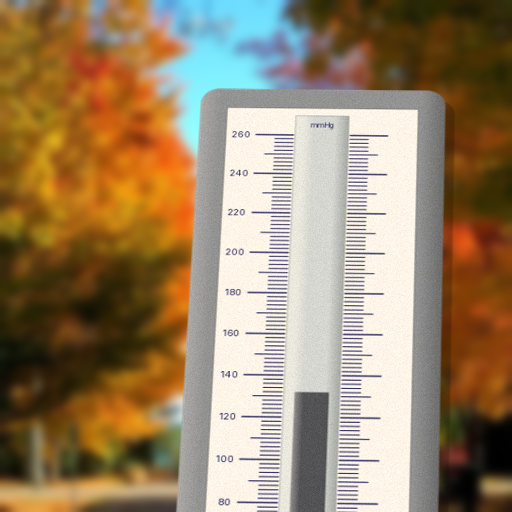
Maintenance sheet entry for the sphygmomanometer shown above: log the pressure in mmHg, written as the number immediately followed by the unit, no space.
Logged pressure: 132mmHg
